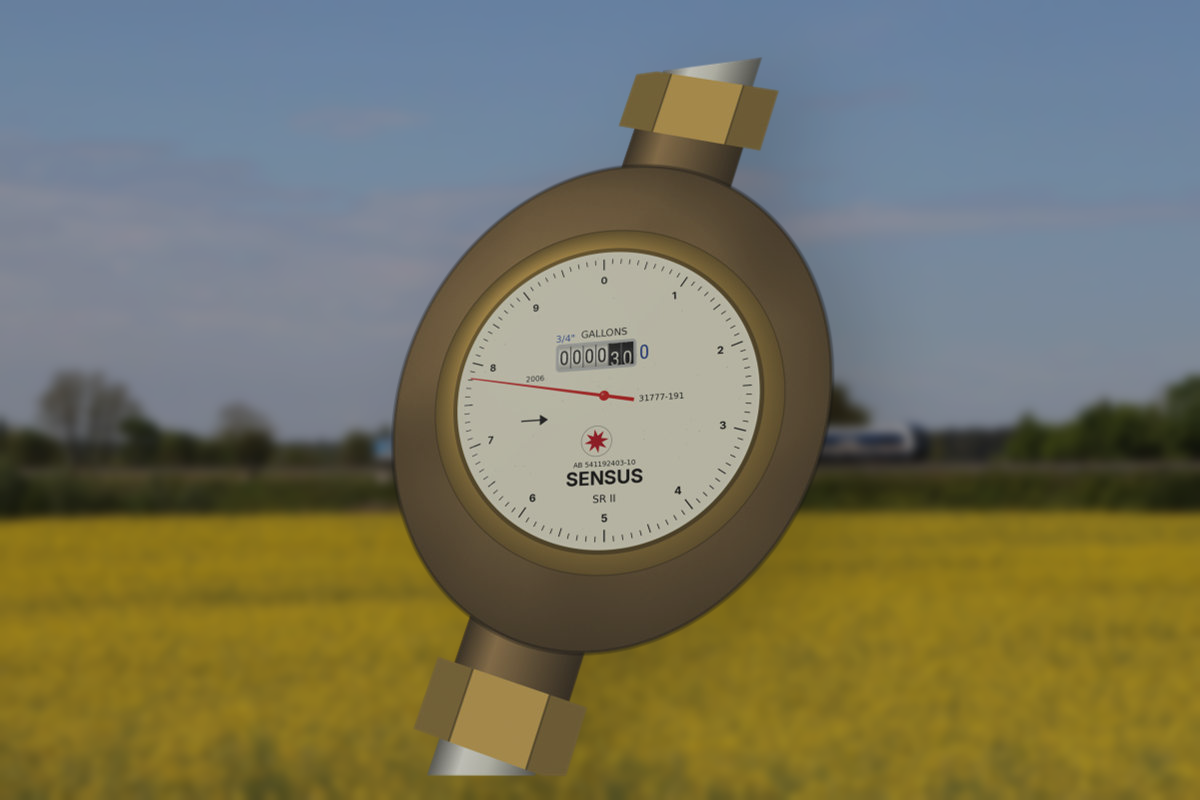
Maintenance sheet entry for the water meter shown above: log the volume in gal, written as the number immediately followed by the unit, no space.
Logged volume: 297.8gal
